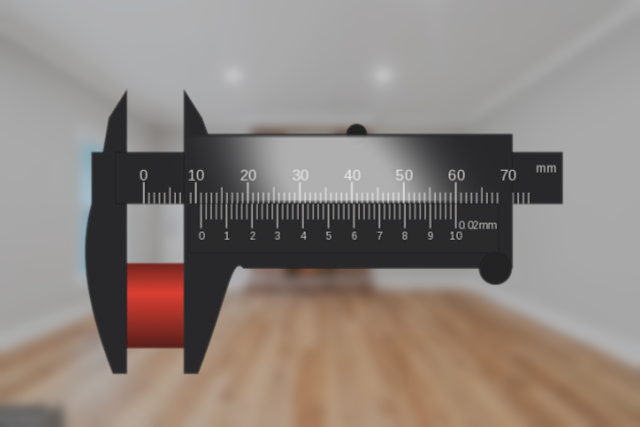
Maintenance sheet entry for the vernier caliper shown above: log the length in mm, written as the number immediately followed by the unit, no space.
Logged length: 11.0mm
